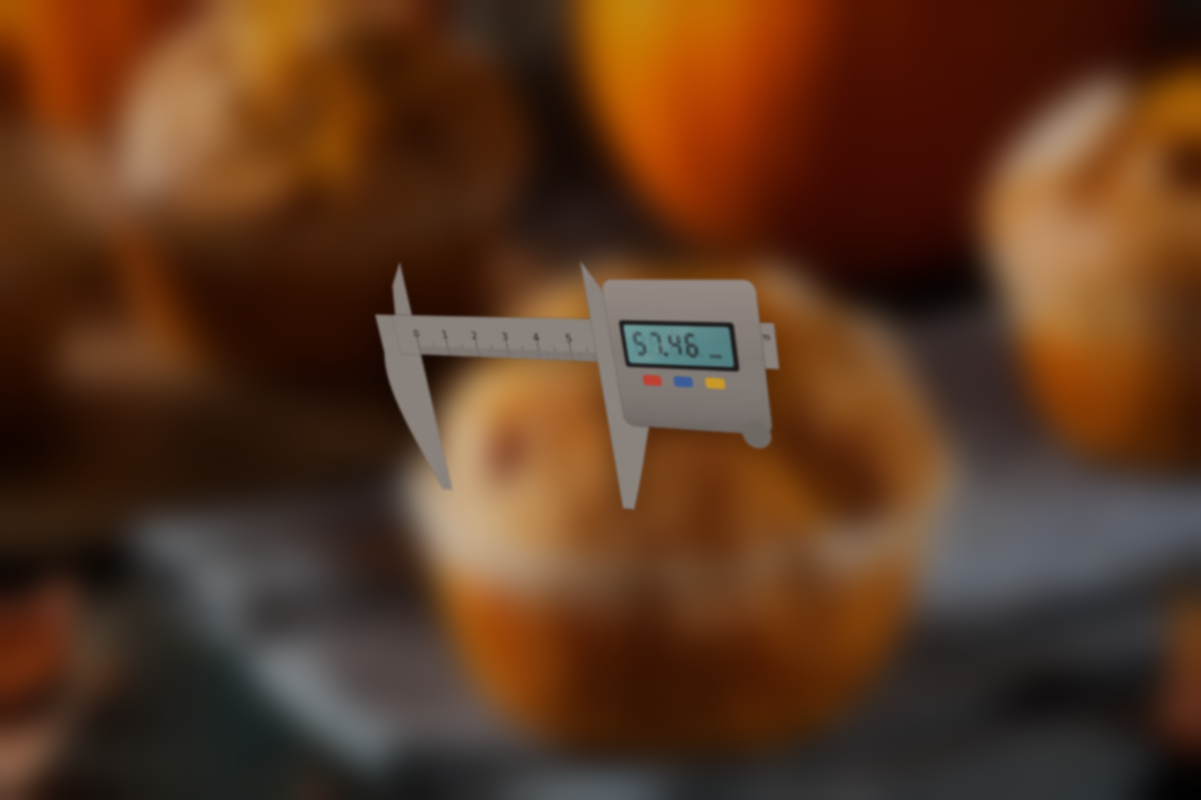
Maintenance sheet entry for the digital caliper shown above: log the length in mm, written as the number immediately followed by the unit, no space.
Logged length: 57.46mm
